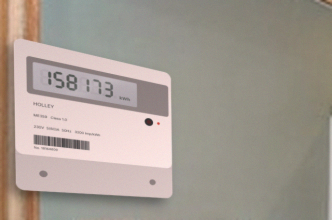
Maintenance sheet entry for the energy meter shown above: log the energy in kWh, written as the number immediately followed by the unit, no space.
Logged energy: 158173kWh
